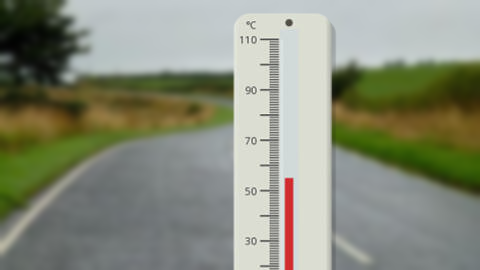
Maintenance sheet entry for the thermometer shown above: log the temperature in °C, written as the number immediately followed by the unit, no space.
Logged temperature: 55°C
